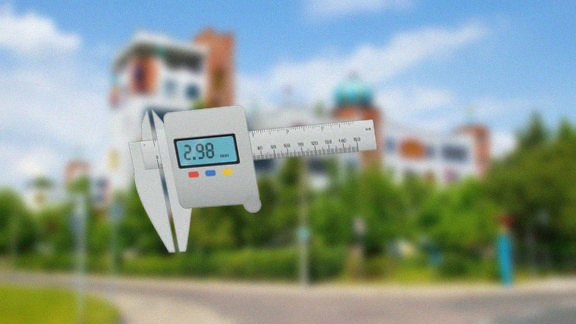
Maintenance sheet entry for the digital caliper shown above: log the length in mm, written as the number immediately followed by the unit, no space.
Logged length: 2.98mm
